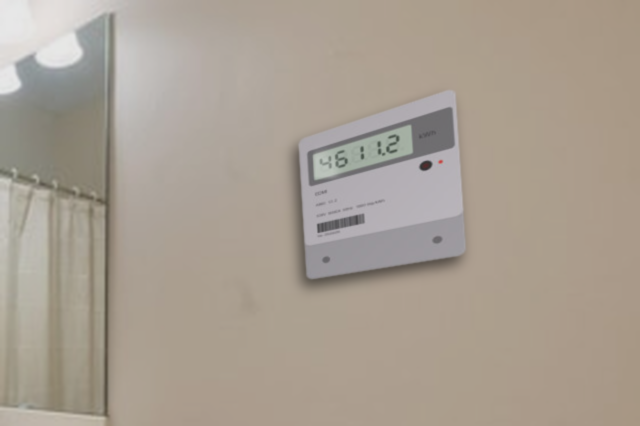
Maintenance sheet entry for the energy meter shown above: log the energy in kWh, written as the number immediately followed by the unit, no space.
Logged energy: 4611.2kWh
